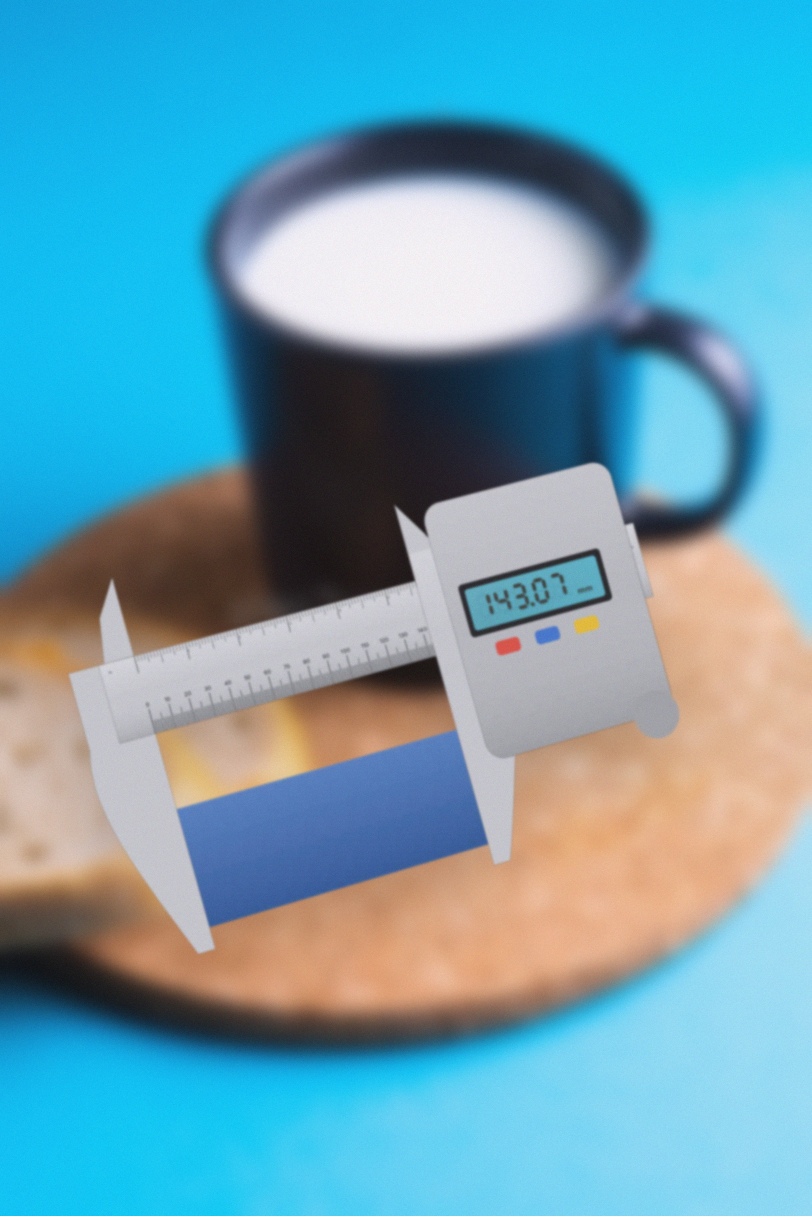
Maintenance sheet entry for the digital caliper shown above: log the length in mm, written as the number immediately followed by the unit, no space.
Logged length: 143.07mm
